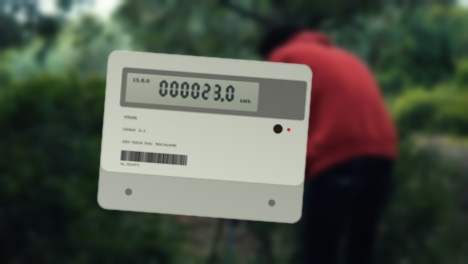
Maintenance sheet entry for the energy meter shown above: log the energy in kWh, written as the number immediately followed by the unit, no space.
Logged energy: 23.0kWh
